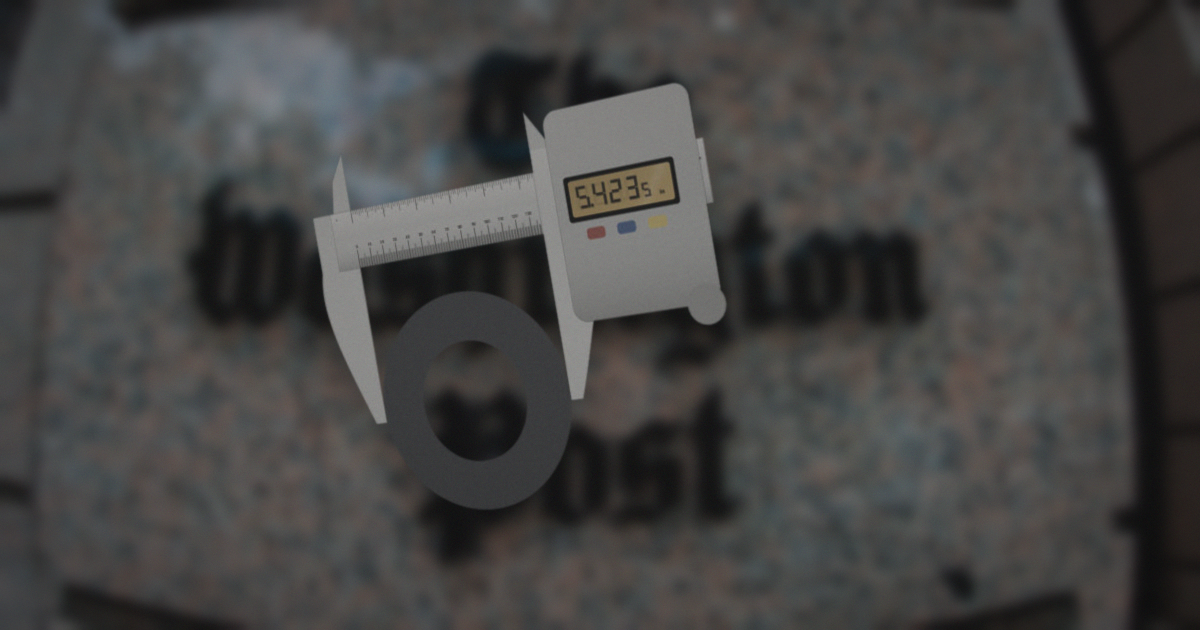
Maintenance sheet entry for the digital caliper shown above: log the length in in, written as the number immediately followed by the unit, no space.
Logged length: 5.4235in
